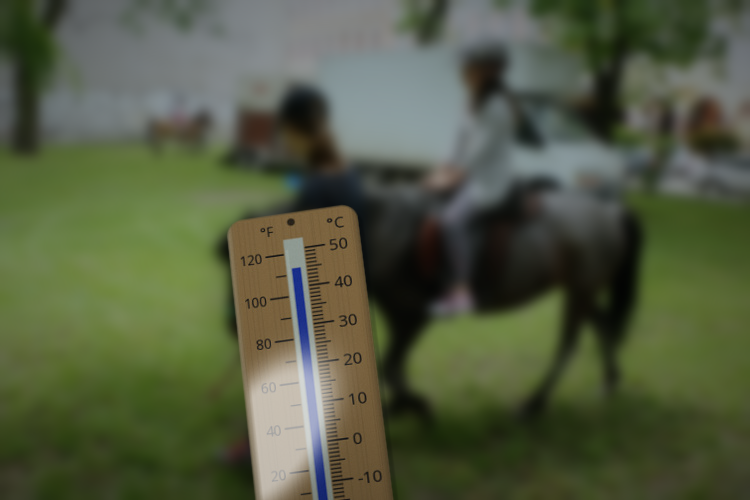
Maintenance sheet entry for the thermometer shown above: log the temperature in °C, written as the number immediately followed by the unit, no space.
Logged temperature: 45°C
